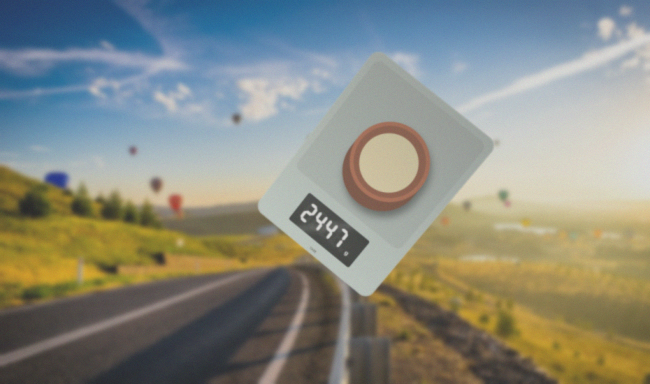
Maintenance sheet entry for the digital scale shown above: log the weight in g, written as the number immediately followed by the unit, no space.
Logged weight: 2447g
